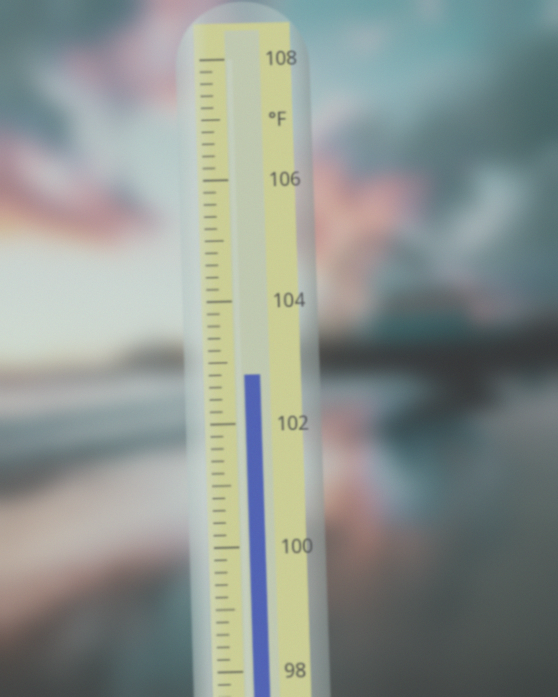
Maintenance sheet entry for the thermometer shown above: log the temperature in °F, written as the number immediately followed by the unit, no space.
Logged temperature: 102.8°F
